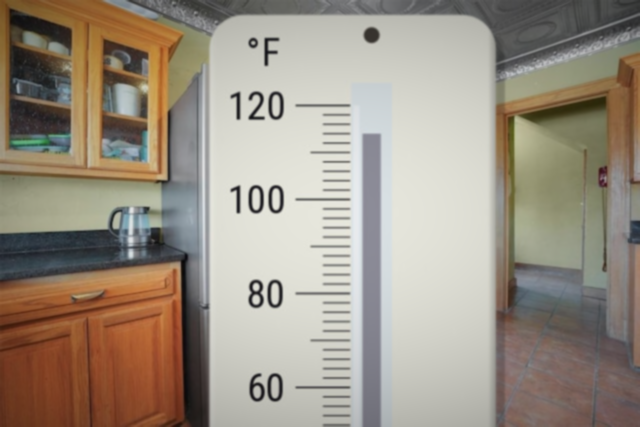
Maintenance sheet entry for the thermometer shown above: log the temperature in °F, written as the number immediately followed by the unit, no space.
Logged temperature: 114°F
